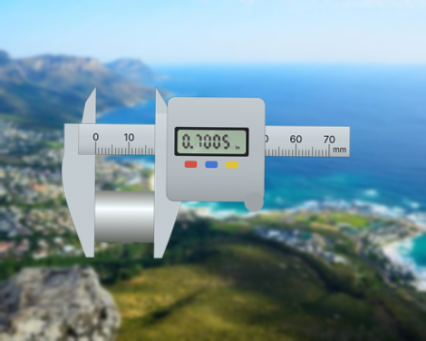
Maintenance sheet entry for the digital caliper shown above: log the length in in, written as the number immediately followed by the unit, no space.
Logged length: 0.7005in
